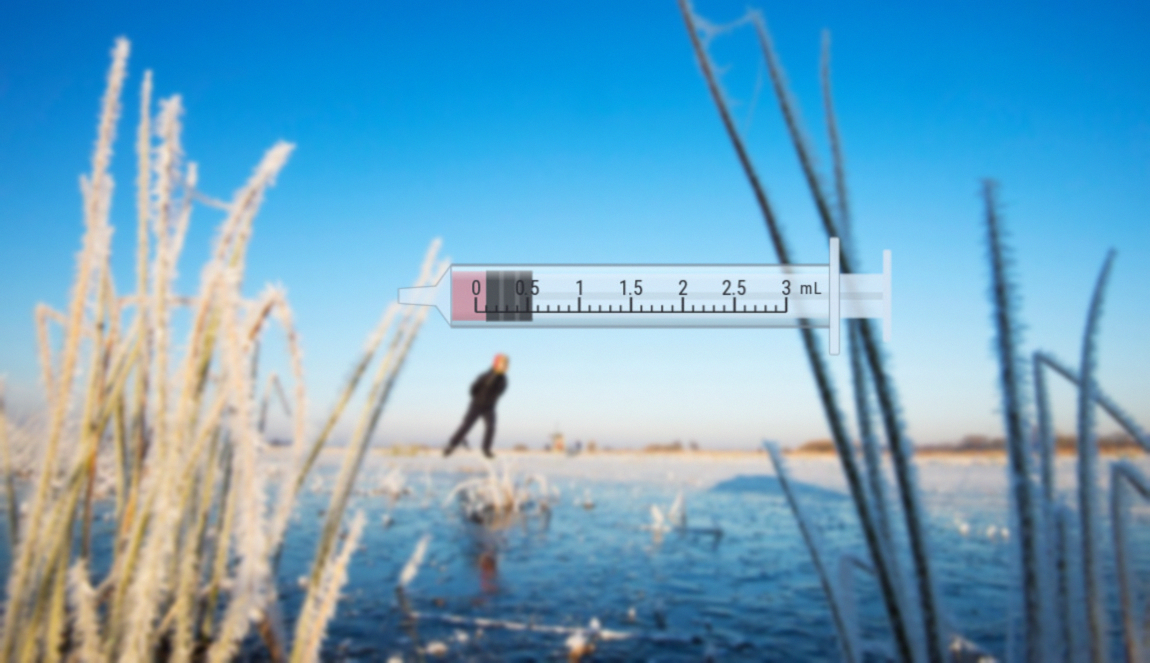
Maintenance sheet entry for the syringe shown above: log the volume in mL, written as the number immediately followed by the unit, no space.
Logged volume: 0.1mL
